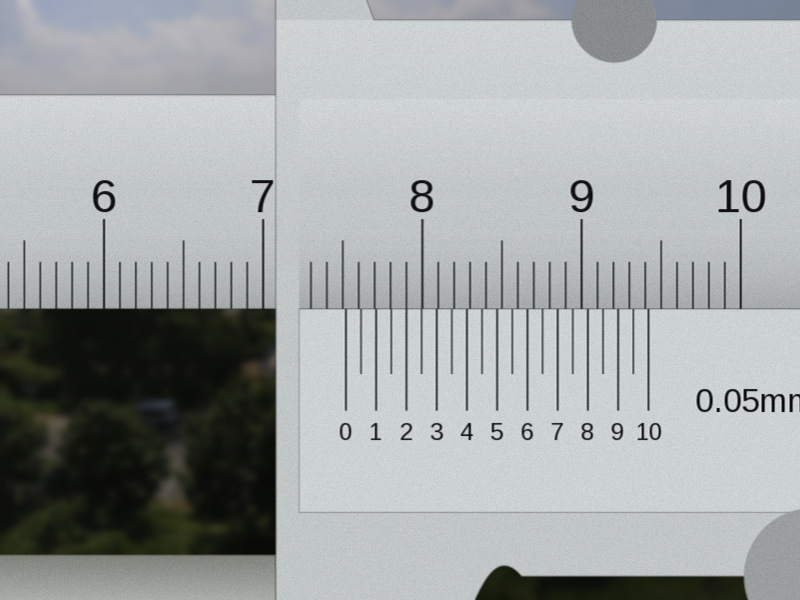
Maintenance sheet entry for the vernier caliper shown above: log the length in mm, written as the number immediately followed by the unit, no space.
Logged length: 75.2mm
